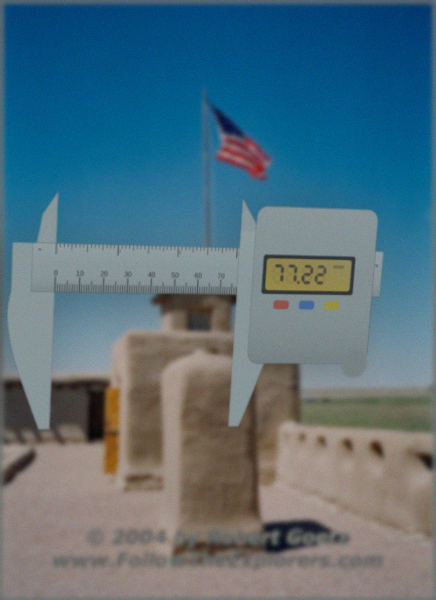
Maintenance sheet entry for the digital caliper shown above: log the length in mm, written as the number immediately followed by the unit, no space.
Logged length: 77.22mm
